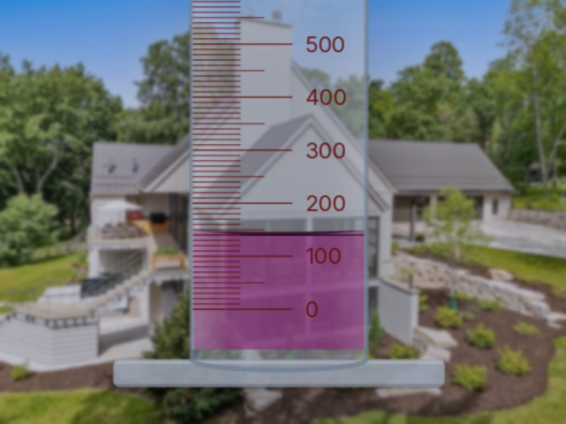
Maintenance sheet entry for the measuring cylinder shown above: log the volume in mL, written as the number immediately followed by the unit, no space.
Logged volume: 140mL
